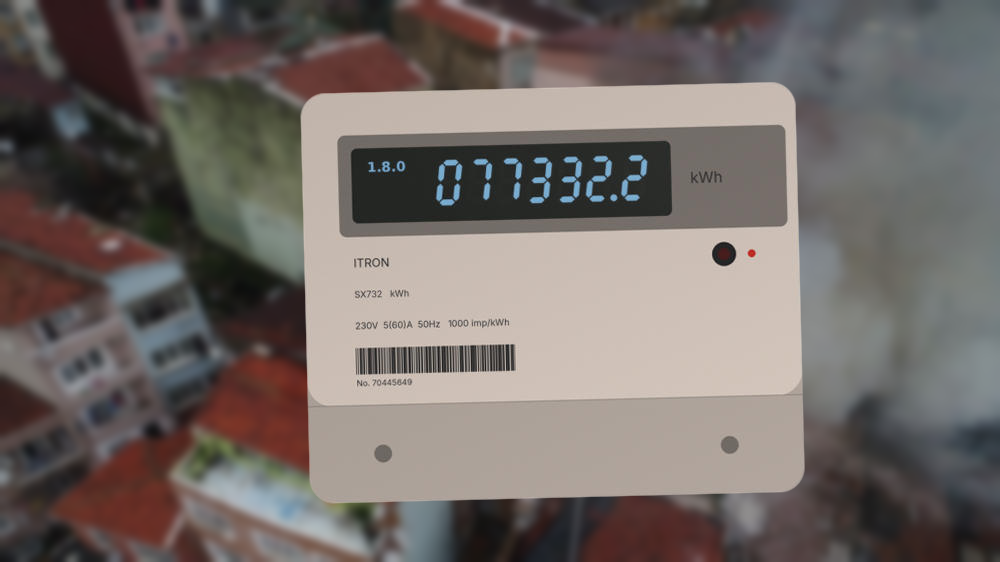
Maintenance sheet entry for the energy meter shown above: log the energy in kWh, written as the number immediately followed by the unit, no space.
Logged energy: 77332.2kWh
